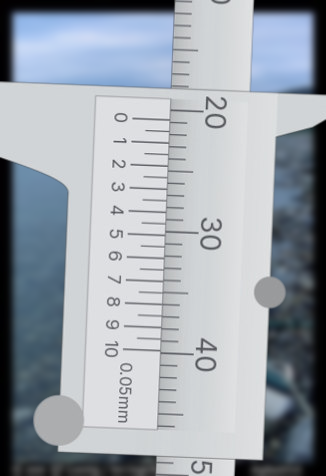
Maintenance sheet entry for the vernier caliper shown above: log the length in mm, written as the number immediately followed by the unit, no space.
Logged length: 20.8mm
